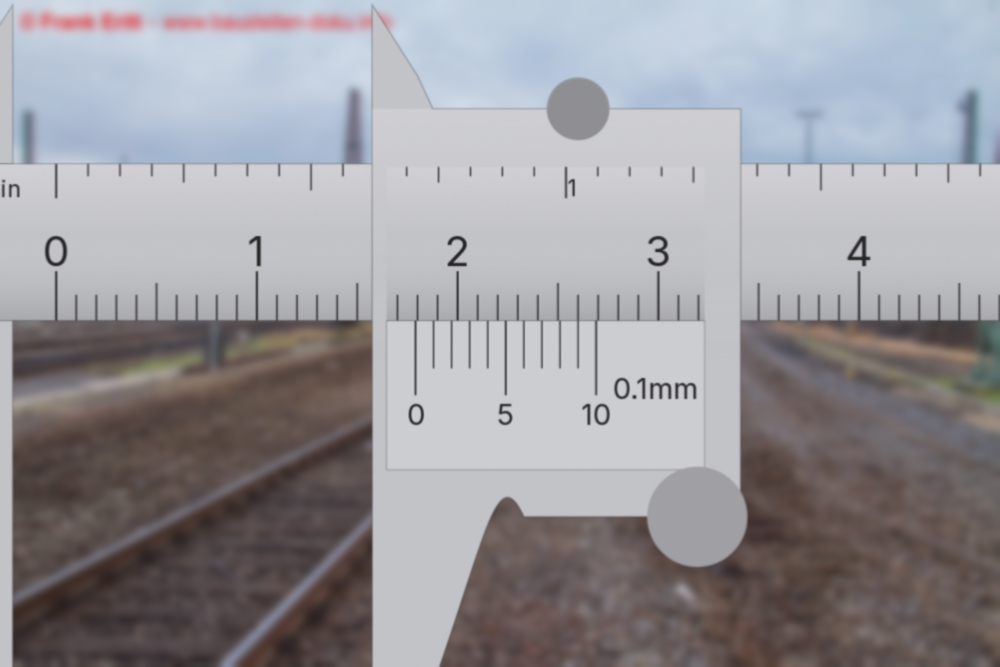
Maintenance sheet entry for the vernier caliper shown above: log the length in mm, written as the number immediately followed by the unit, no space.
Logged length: 17.9mm
